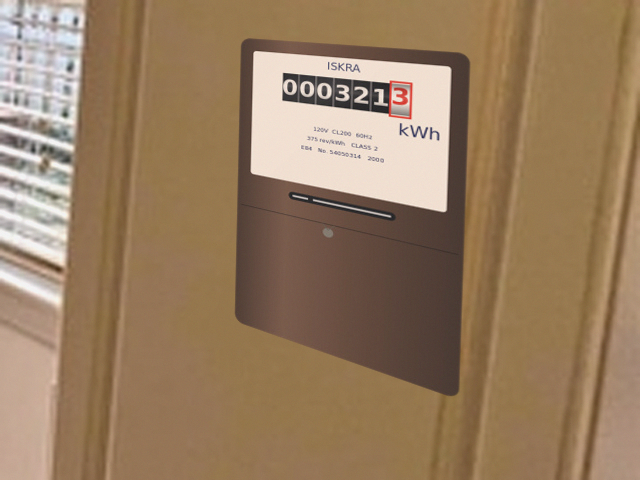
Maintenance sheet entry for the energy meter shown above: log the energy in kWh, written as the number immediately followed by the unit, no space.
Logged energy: 321.3kWh
